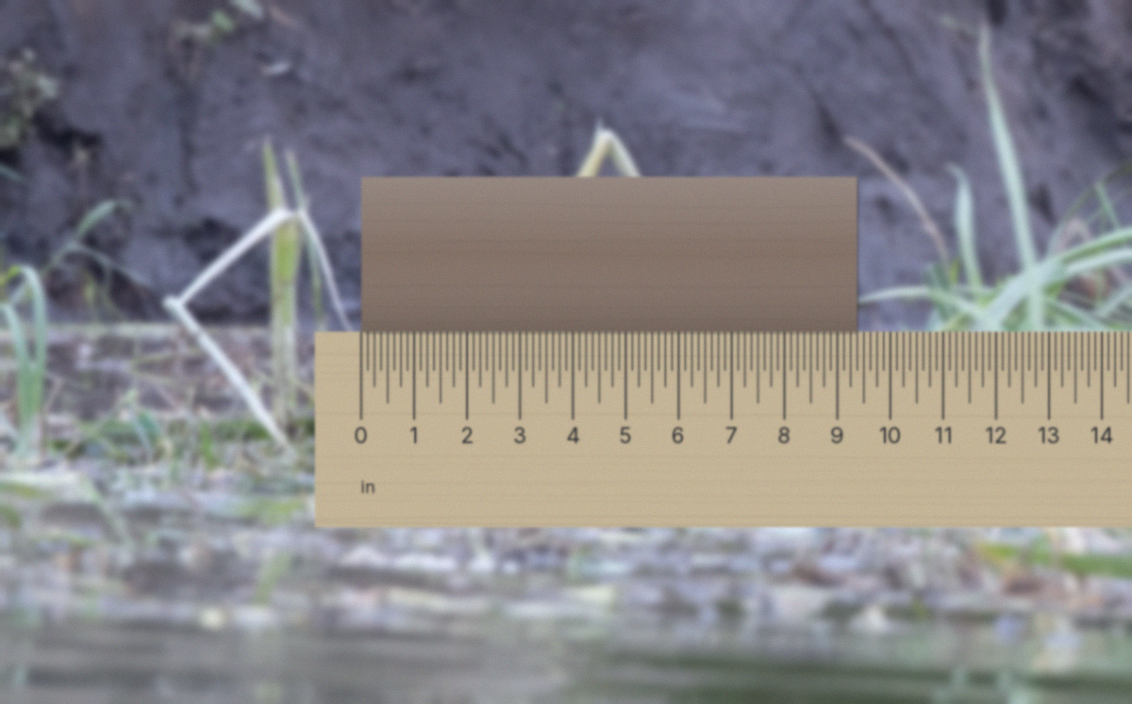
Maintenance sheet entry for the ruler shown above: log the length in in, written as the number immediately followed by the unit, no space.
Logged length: 9.375in
